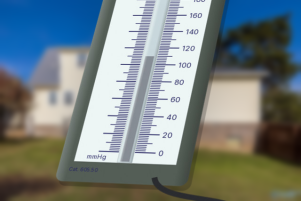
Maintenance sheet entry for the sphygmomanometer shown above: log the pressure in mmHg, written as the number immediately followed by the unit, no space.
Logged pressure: 110mmHg
